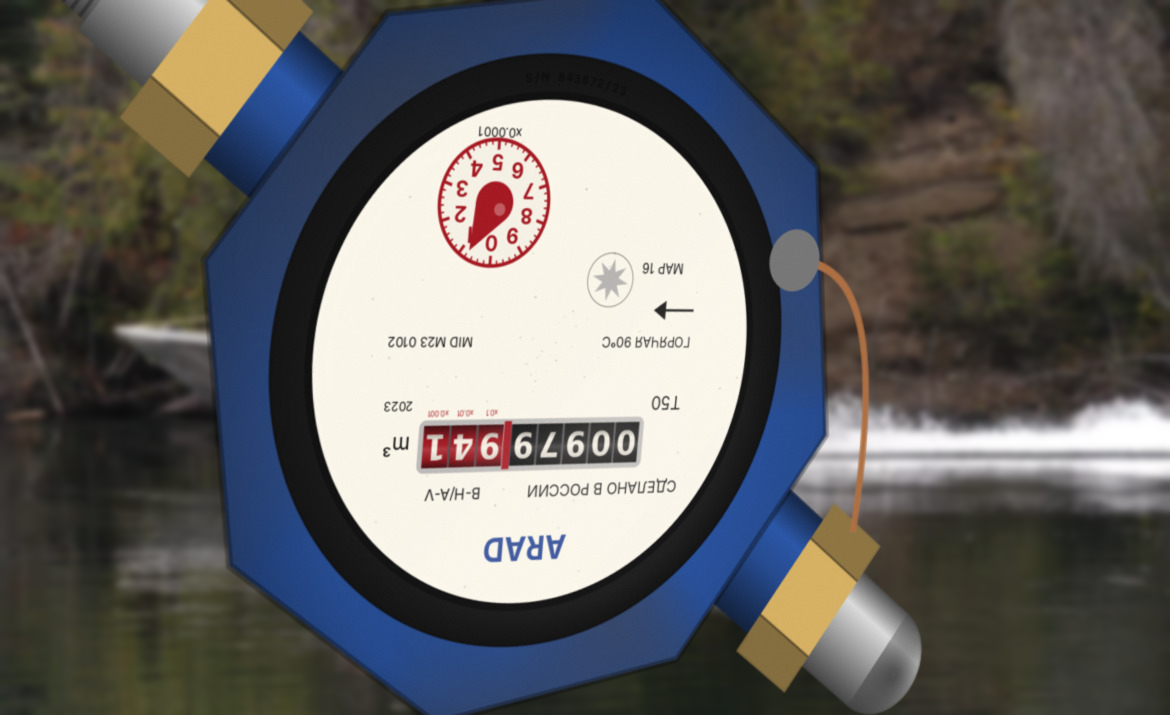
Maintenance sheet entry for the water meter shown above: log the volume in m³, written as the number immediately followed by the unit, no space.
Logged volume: 979.9410m³
